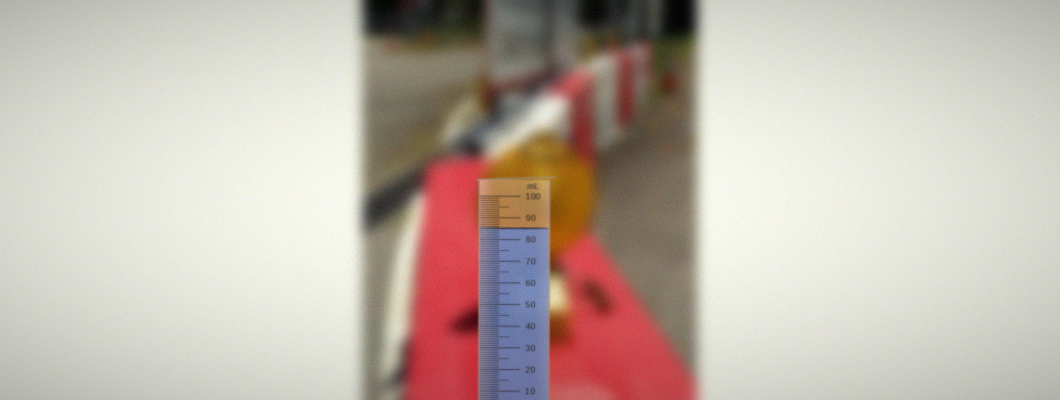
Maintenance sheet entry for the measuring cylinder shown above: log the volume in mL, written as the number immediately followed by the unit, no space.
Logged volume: 85mL
